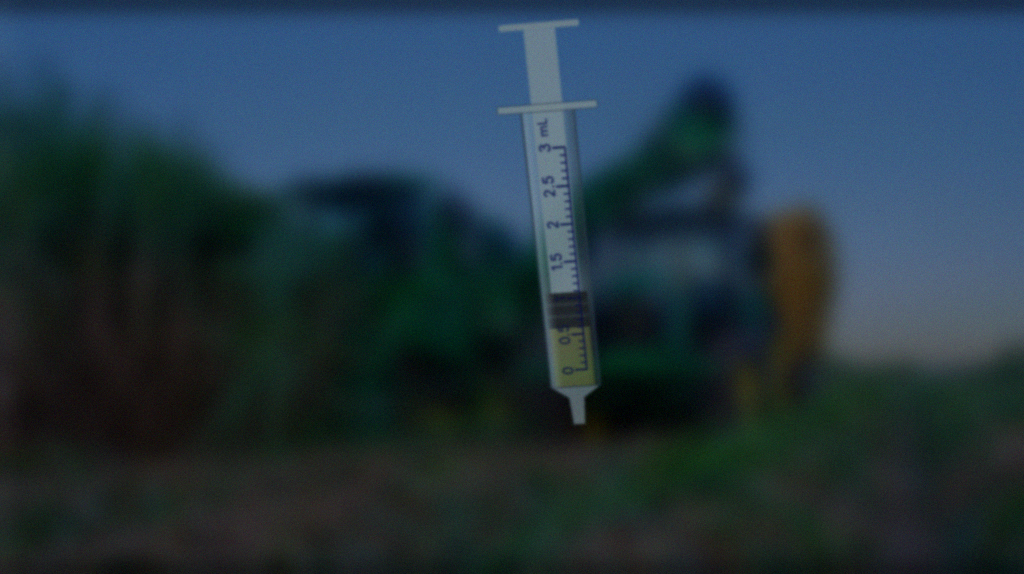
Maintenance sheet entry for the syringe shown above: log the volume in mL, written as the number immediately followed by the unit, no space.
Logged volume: 0.6mL
